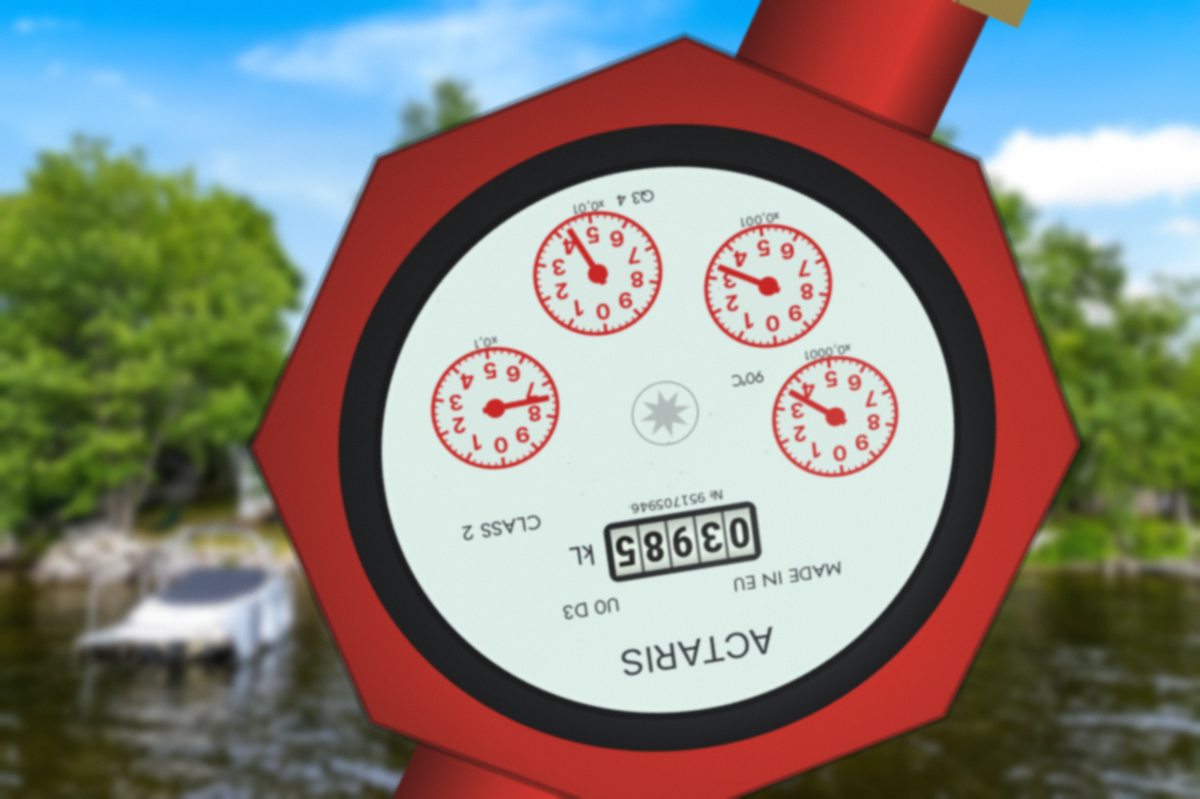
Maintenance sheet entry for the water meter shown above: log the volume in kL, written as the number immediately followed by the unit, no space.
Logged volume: 3985.7433kL
